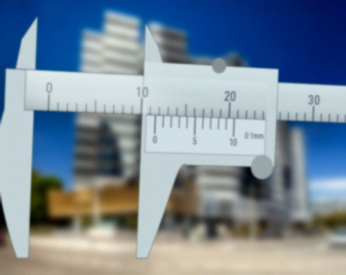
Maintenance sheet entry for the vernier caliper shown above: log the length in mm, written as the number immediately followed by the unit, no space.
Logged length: 11.6mm
